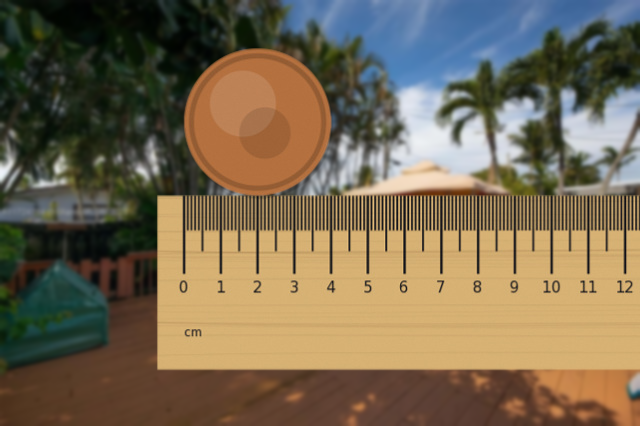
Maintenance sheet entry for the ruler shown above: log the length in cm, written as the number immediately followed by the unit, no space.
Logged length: 4cm
